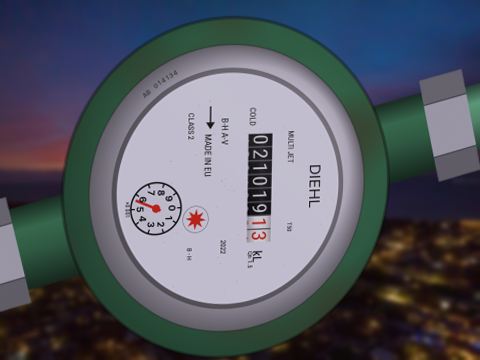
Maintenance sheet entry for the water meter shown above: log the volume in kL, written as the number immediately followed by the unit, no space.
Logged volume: 21019.135kL
